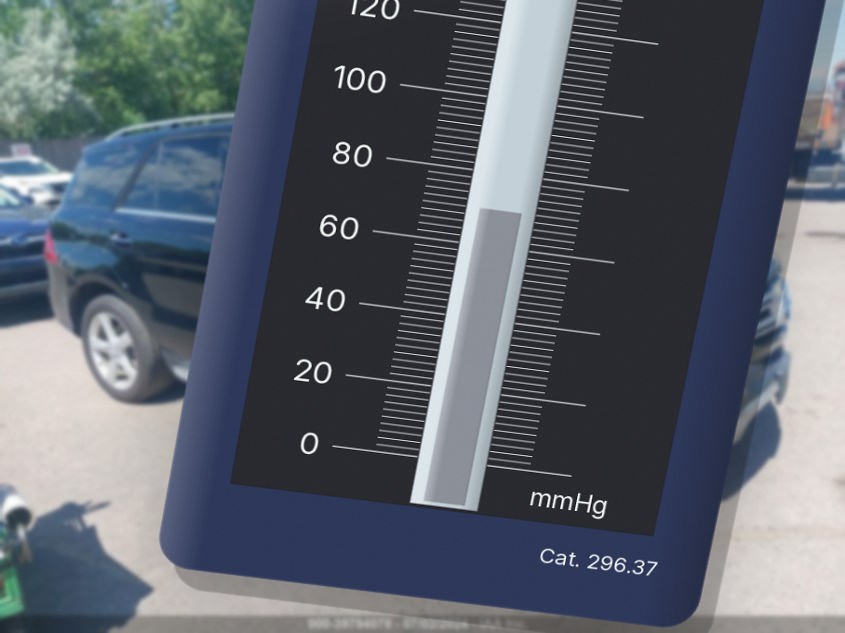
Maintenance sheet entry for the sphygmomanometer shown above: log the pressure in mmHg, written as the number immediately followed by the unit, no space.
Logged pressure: 70mmHg
